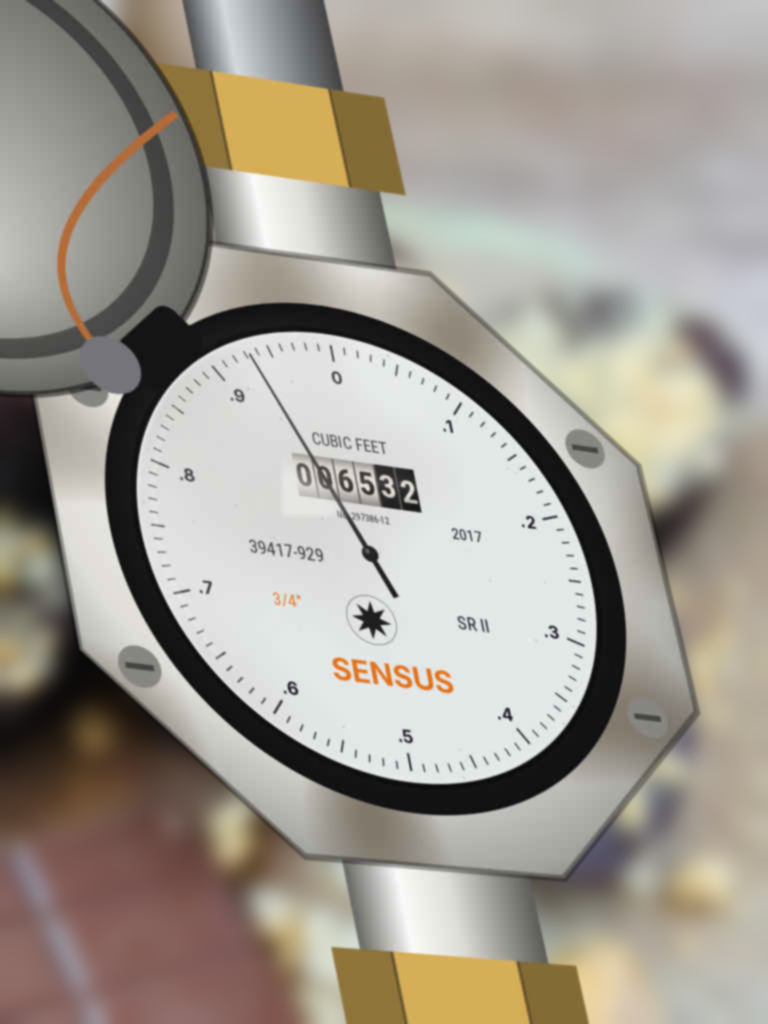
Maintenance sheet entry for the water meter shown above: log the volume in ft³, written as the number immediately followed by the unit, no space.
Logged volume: 6531.93ft³
